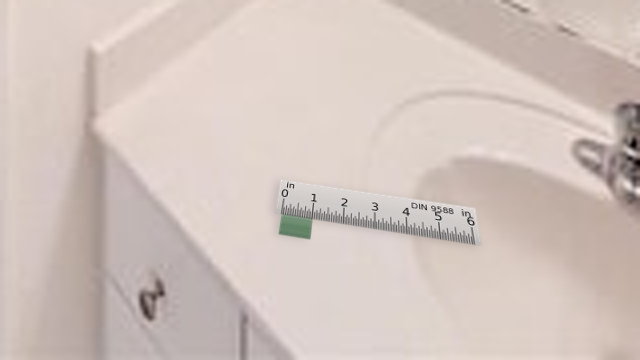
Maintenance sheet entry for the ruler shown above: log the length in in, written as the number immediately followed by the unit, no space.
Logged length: 1in
